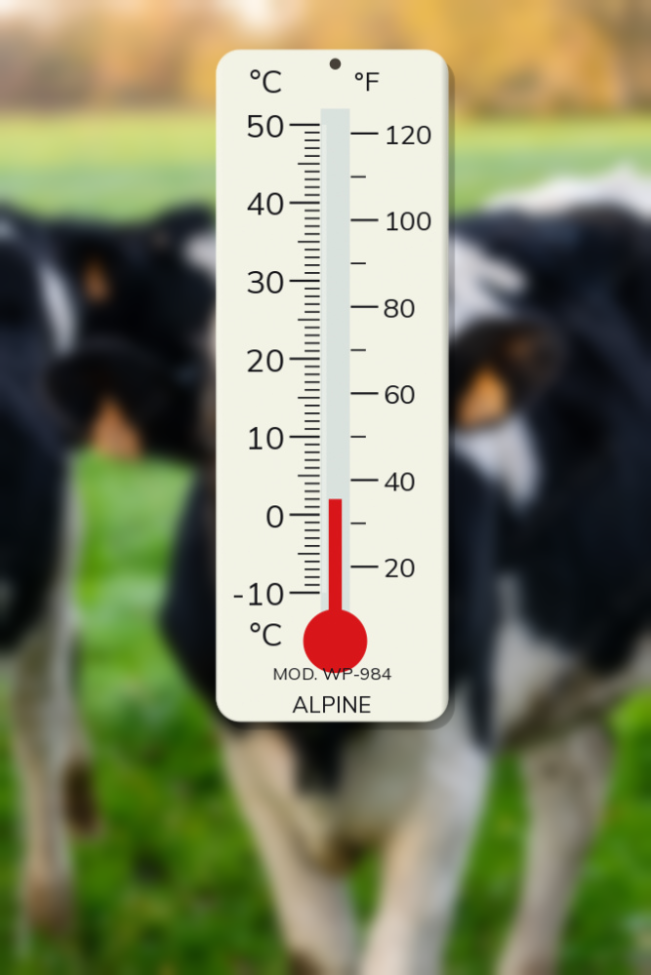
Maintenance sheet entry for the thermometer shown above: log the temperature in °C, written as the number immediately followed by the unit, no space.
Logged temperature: 2°C
